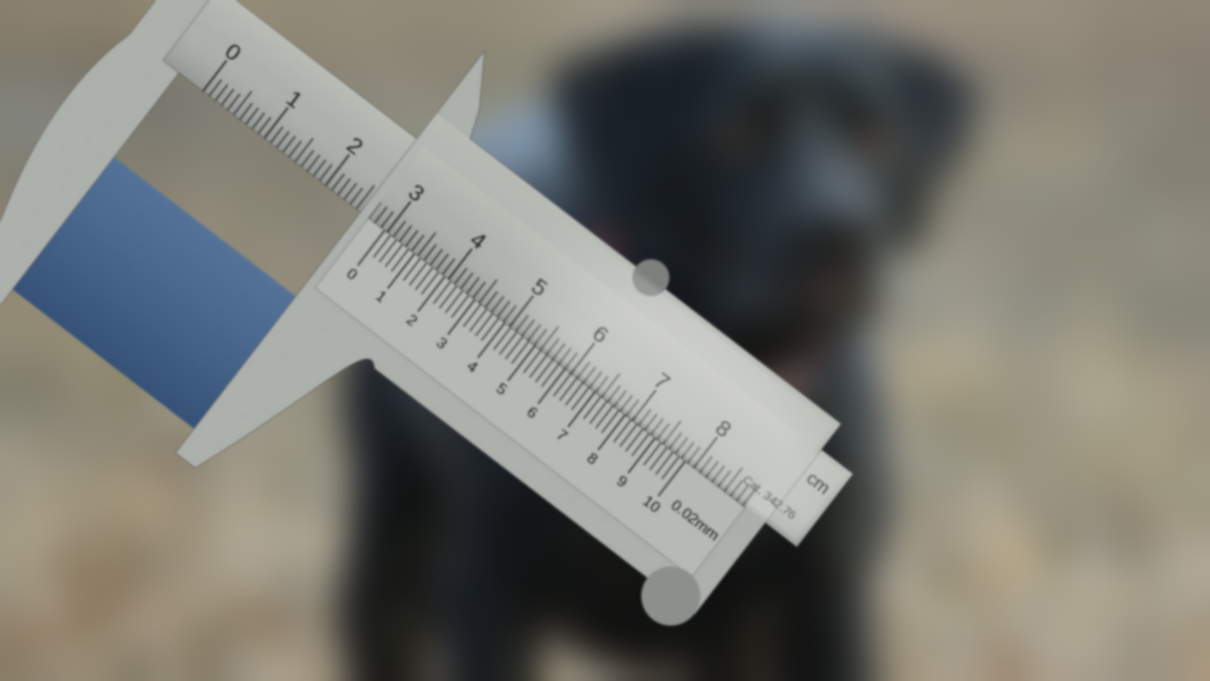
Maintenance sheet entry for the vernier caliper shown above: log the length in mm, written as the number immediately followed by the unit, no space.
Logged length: 29.6mm
